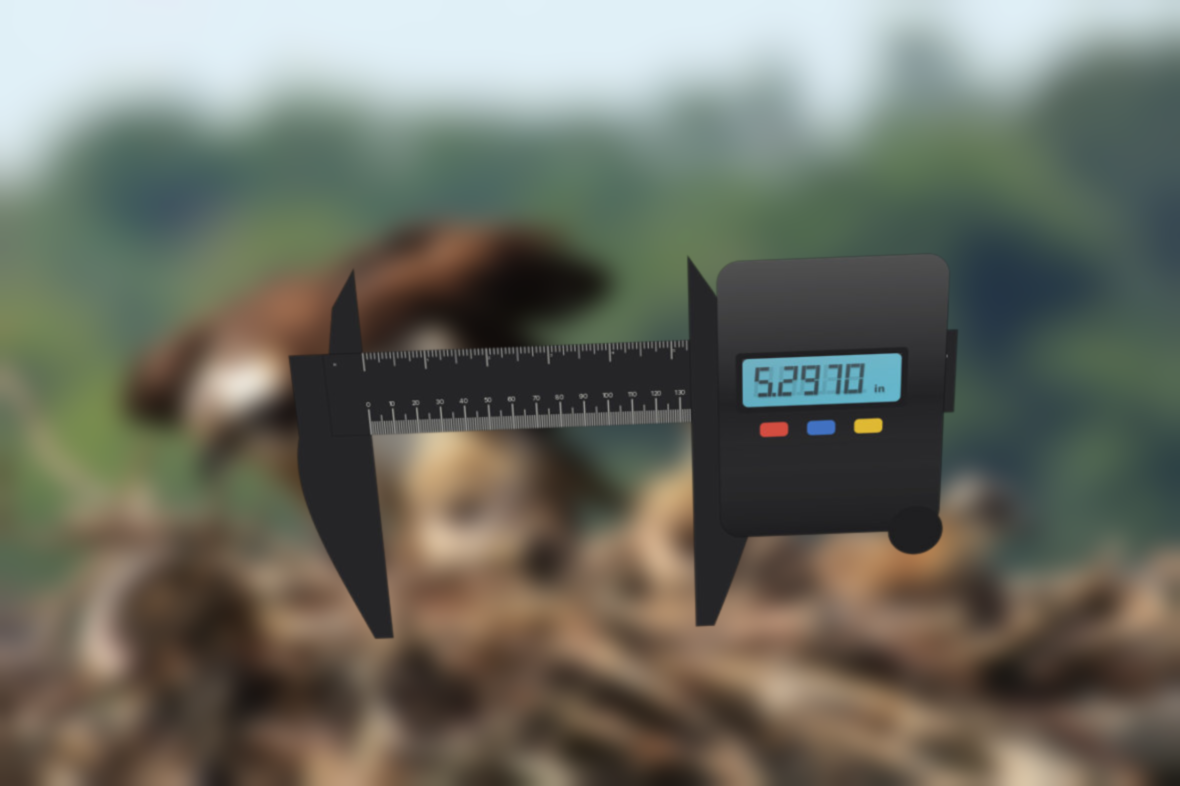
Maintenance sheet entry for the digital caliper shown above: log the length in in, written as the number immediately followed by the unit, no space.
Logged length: 5.2970in
